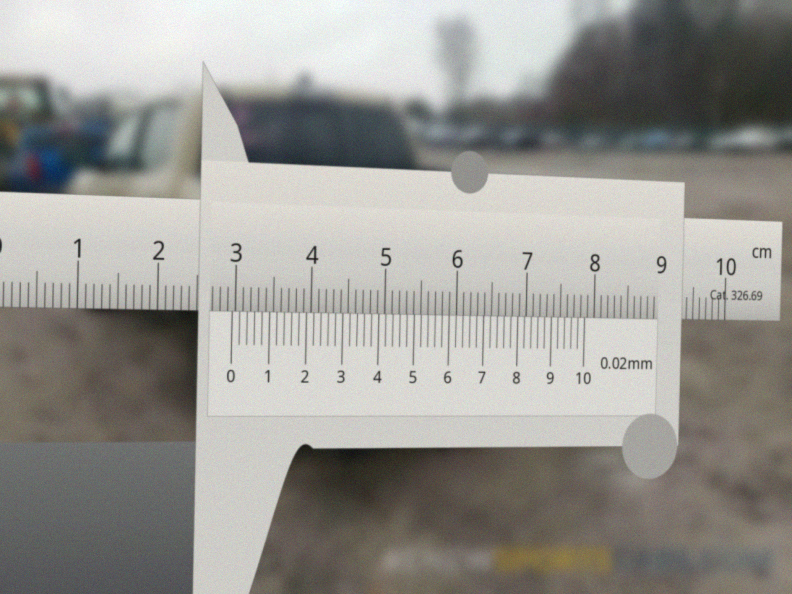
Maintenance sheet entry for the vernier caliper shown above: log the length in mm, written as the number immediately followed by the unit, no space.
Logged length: 29.6mm
